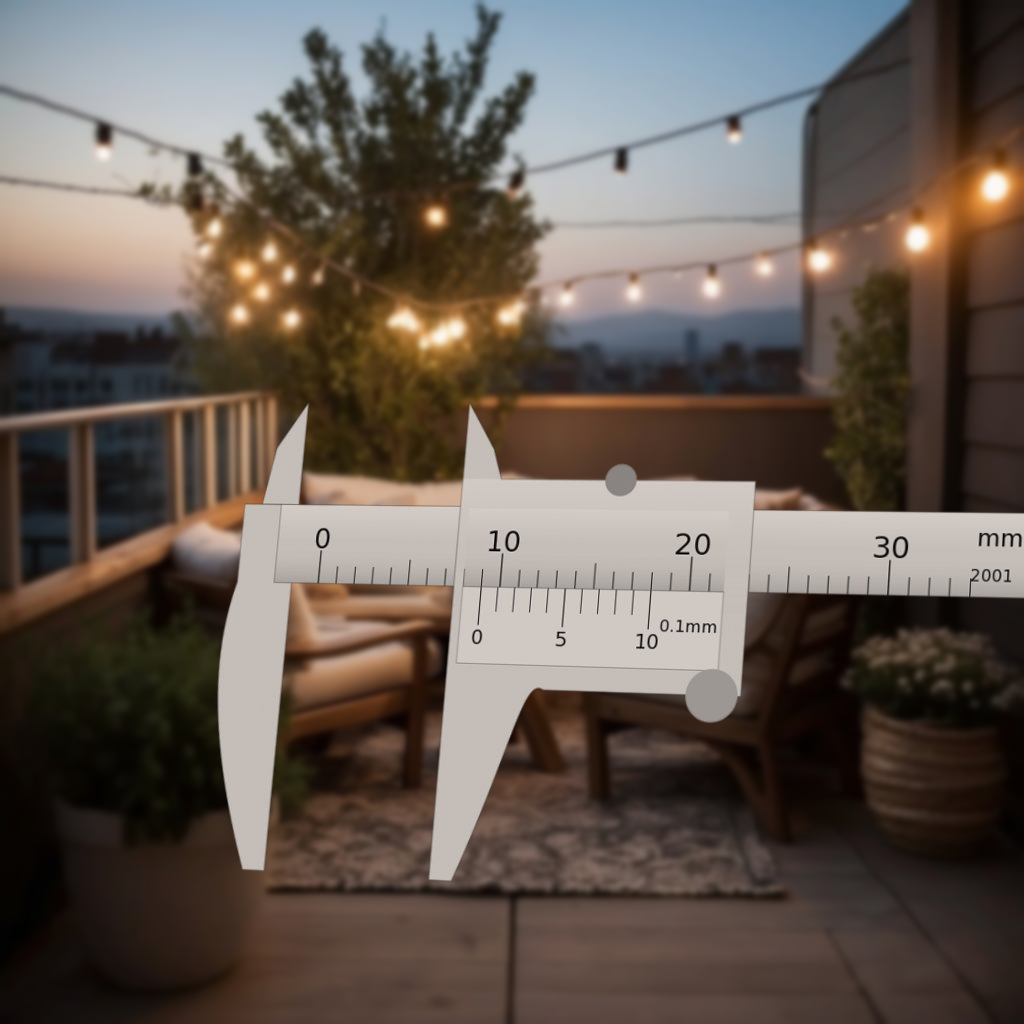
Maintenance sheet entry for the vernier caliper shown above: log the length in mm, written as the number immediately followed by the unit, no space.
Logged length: 9.0mm
